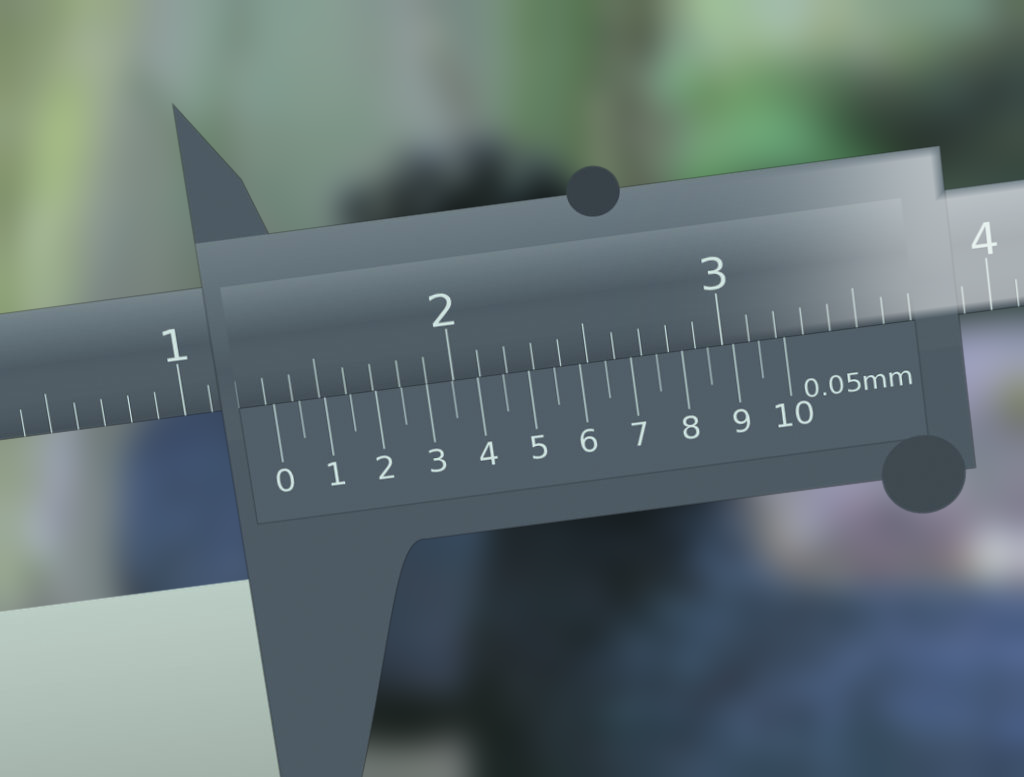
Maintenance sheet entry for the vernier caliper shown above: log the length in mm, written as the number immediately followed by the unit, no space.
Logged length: 13.30mm
